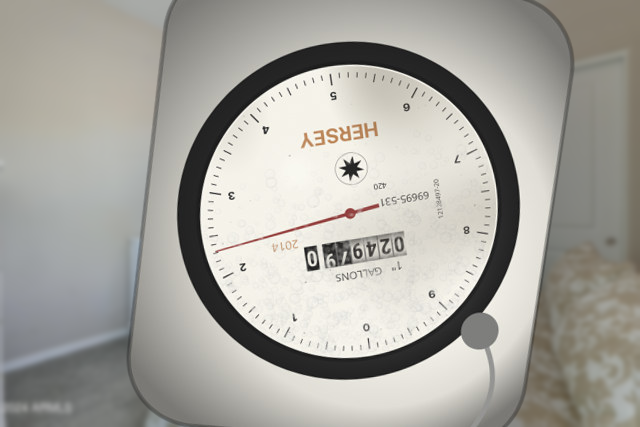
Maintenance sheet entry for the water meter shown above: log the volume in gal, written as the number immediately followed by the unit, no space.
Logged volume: 249792.3gal
